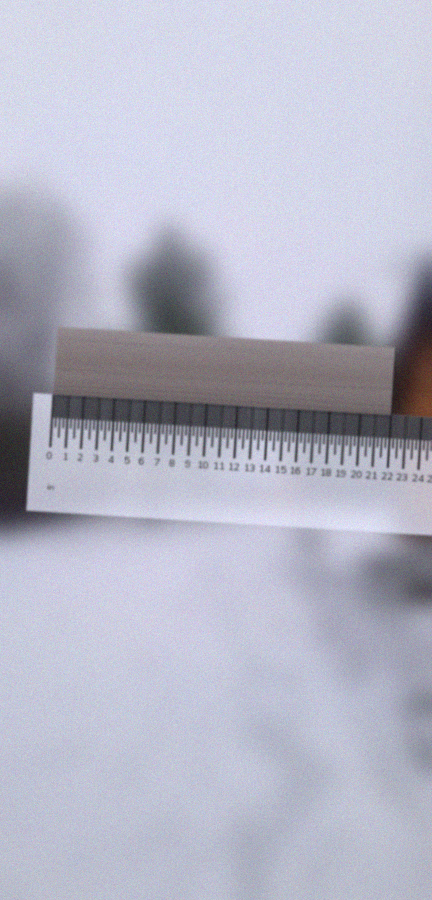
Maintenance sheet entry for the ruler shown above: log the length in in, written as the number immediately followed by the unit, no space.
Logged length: 22in
